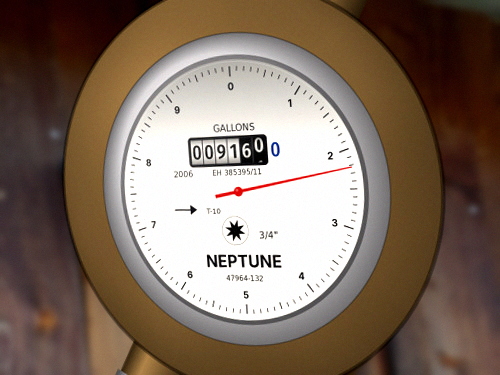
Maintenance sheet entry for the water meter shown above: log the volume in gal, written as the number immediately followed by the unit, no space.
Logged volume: 91602.2gal
